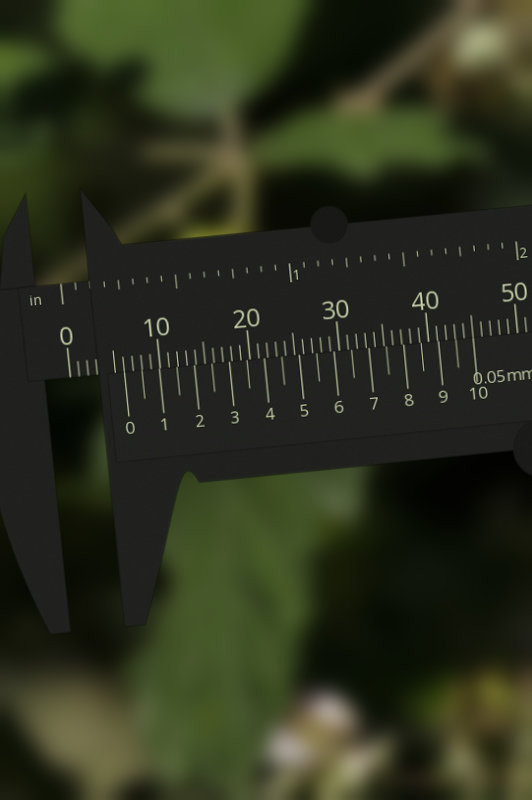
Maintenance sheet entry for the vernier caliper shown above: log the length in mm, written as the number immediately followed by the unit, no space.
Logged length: 6.0mm
